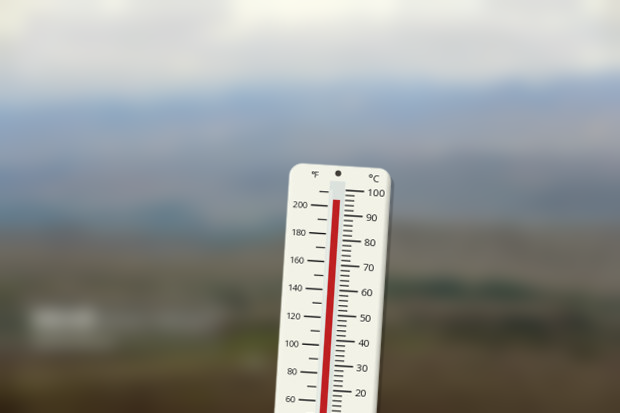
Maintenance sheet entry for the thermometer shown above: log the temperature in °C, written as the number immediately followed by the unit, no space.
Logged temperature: 96°C
